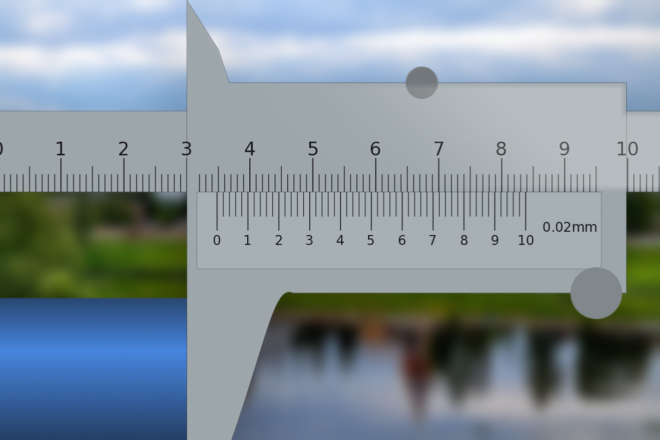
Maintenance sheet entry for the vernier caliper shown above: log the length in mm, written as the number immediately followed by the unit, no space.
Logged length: 34.8mm
